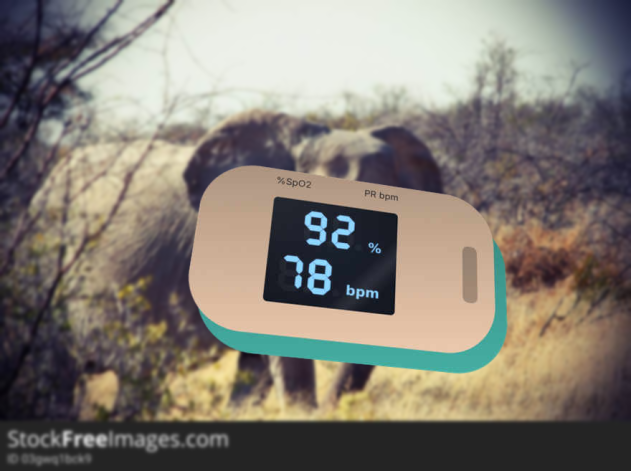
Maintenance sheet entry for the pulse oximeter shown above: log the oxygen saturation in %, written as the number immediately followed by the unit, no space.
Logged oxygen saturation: 92%
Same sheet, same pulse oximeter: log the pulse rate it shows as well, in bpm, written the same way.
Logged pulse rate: 78bpm
